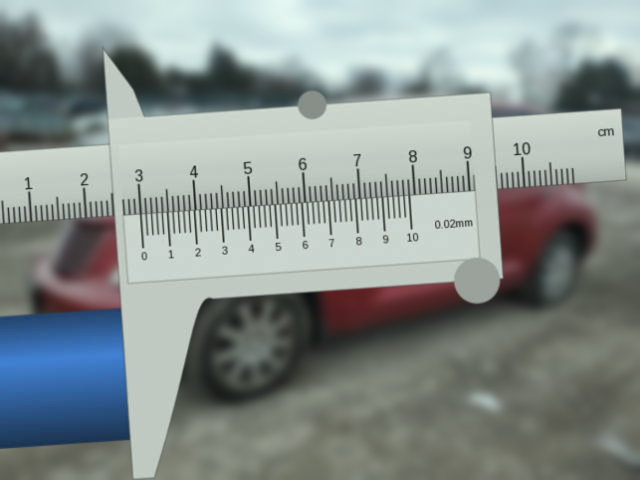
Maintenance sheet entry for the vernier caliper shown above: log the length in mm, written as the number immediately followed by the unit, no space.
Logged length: 30.0mm
